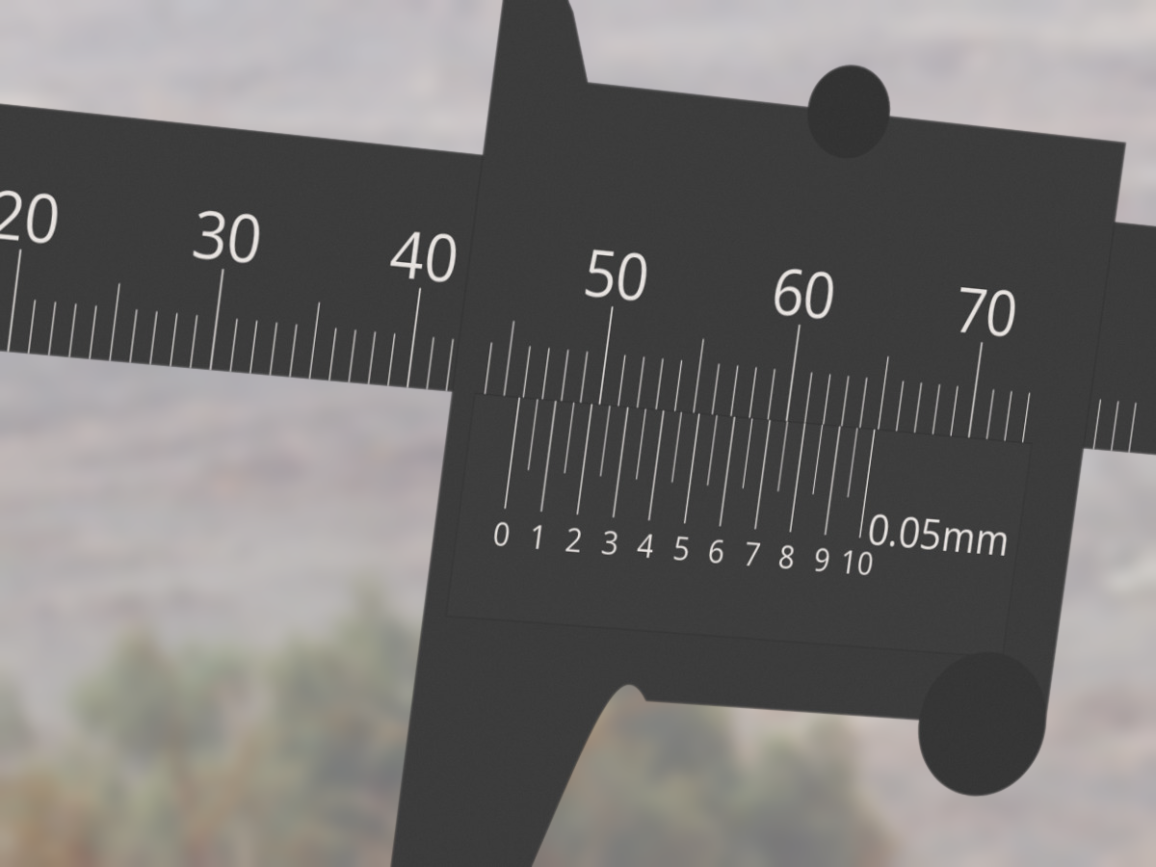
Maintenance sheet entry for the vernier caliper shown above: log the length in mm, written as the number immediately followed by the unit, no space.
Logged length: 45.8mm
